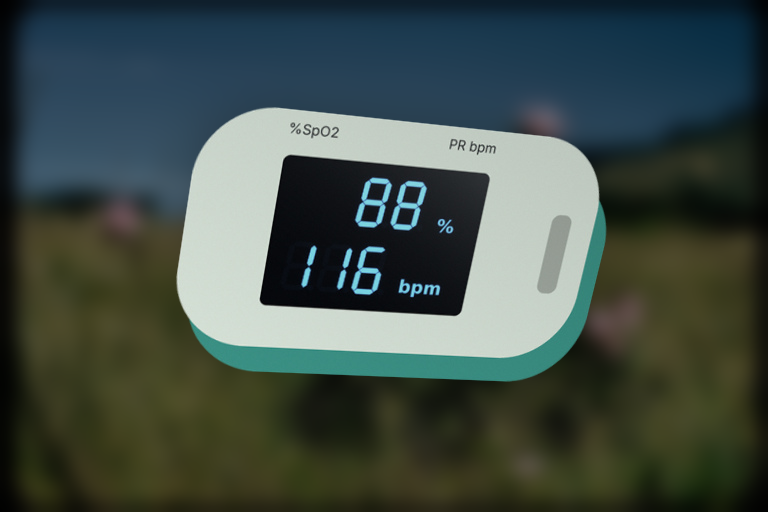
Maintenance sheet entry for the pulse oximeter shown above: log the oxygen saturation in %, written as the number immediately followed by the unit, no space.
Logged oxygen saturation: 88%
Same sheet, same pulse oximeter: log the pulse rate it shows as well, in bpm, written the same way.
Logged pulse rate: 116bpm
